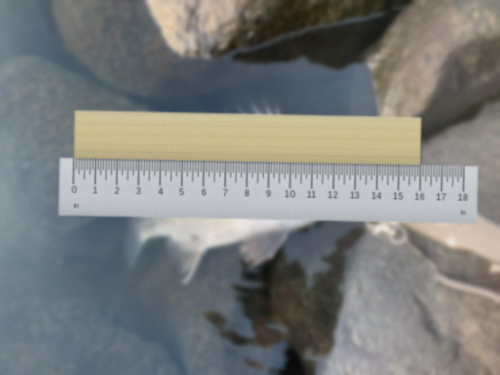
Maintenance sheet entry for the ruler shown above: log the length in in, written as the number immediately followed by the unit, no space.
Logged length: 16in
